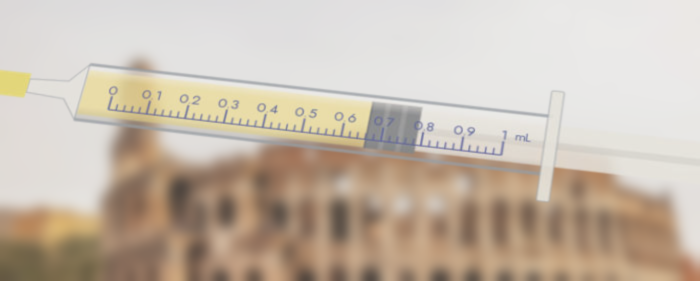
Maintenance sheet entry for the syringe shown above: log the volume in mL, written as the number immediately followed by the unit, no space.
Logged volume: 0.66mL
